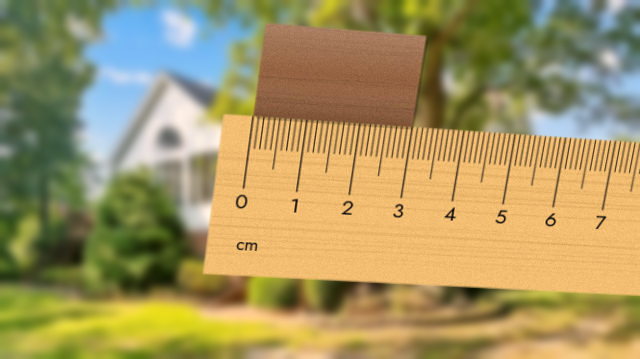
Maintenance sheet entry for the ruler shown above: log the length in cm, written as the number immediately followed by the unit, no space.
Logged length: 3cm
